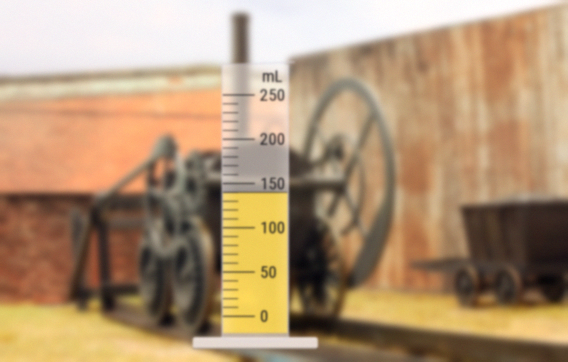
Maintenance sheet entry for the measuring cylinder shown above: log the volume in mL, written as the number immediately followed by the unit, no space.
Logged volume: 140mL
